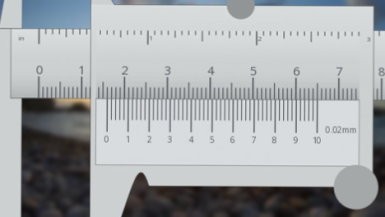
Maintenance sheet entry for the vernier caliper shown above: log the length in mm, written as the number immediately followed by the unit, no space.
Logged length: 16.0mm
